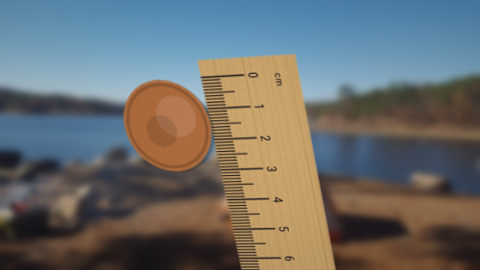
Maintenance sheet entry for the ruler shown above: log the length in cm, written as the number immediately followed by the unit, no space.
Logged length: 3cm
